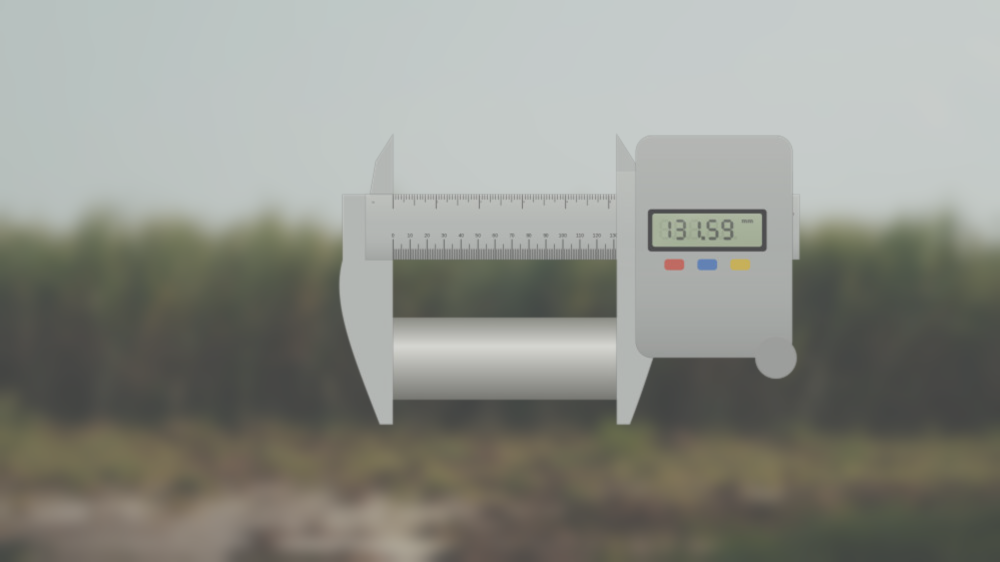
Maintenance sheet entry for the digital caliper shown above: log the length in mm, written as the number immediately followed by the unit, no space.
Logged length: 131.59mm
